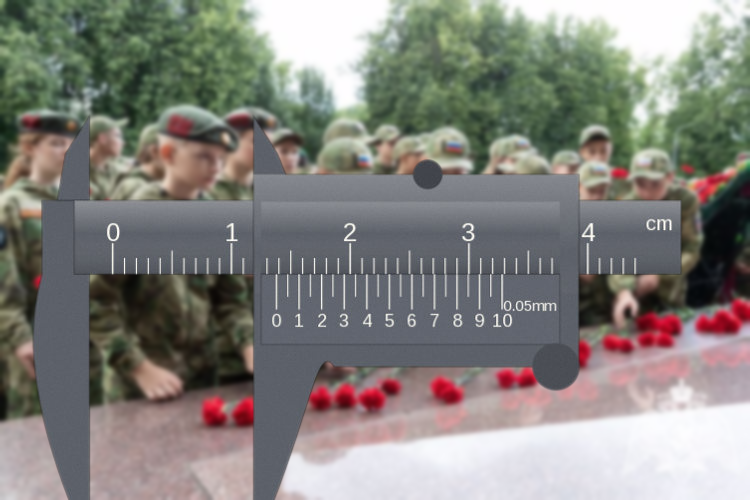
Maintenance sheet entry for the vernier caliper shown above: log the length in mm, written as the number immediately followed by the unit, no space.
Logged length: 13.8mm
